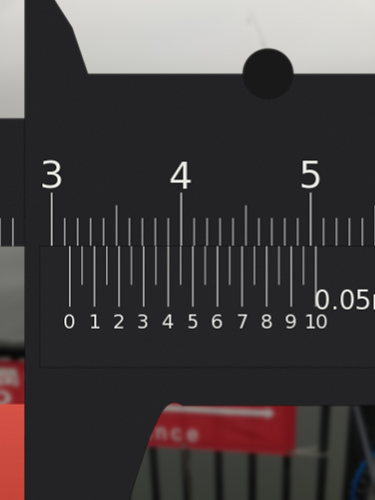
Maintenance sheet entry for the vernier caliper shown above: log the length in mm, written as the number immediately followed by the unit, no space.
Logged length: 31.4mm
